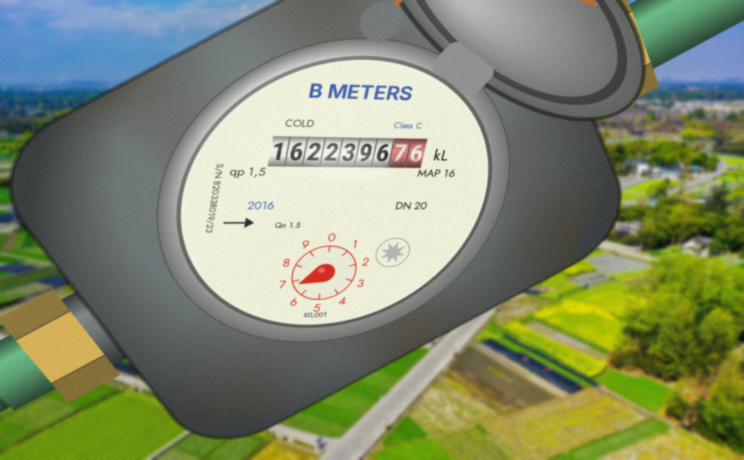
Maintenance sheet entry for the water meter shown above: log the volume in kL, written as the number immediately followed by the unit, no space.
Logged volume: 1622396.766kL
